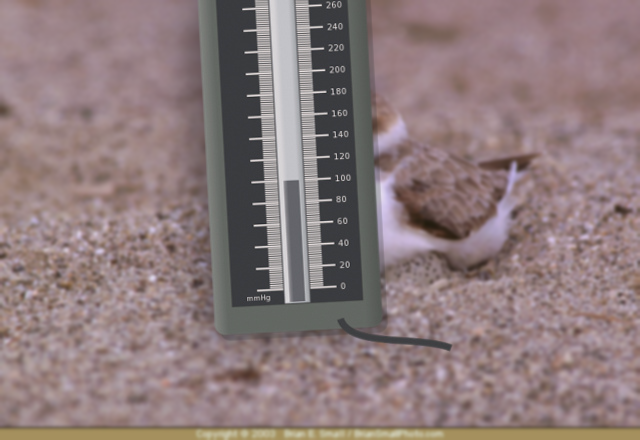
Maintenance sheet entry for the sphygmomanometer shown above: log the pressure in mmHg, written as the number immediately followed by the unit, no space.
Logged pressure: 100mmHg
